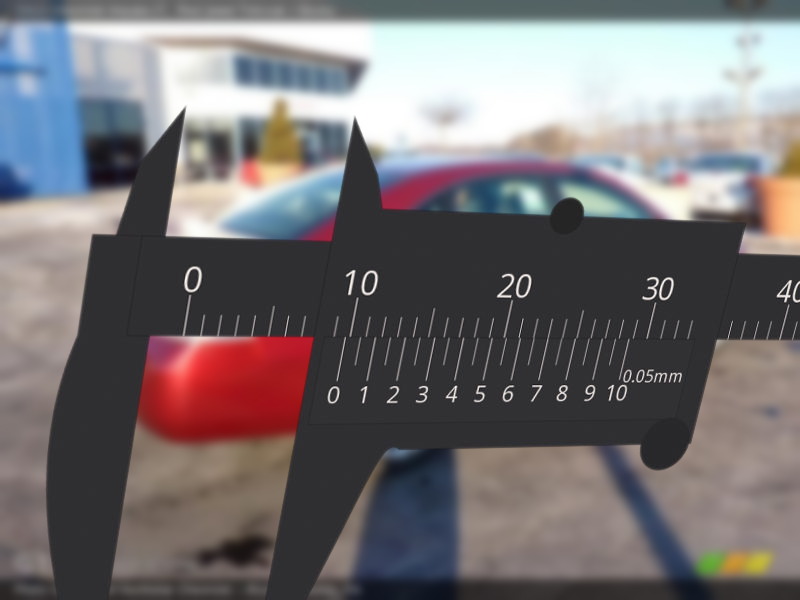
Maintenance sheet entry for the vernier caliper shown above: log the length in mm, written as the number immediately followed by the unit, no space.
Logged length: 9.7mm
